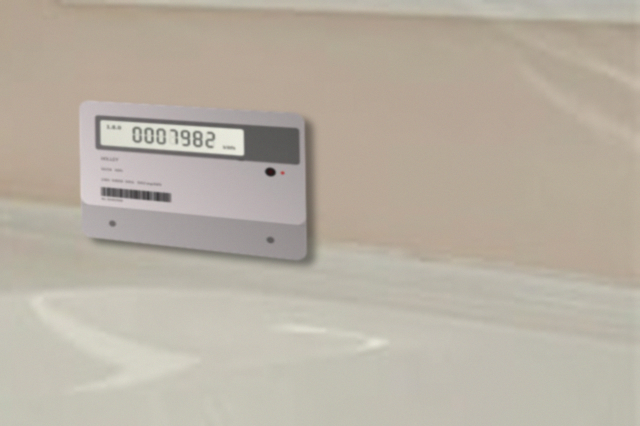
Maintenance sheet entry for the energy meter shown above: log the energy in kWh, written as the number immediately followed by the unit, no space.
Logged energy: 7982kWh
